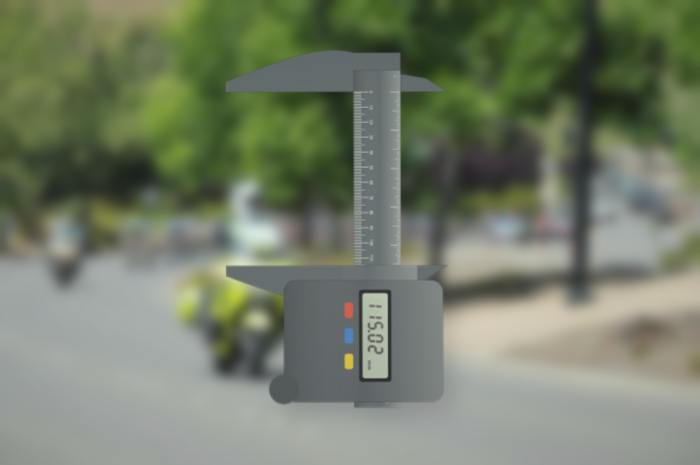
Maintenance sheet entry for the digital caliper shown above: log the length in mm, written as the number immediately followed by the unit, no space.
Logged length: 115.02mm
